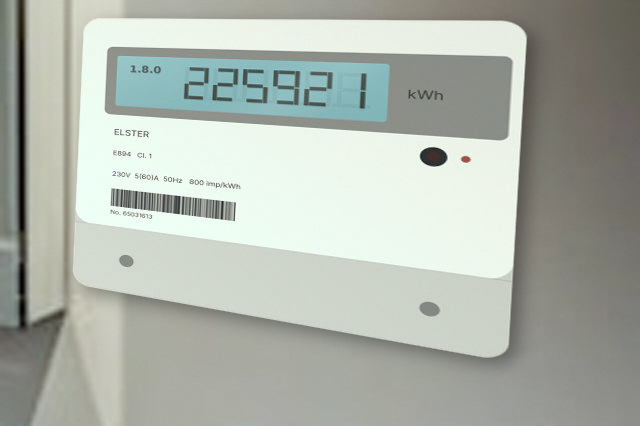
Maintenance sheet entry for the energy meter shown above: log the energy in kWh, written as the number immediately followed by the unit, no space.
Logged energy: 225921kWh
